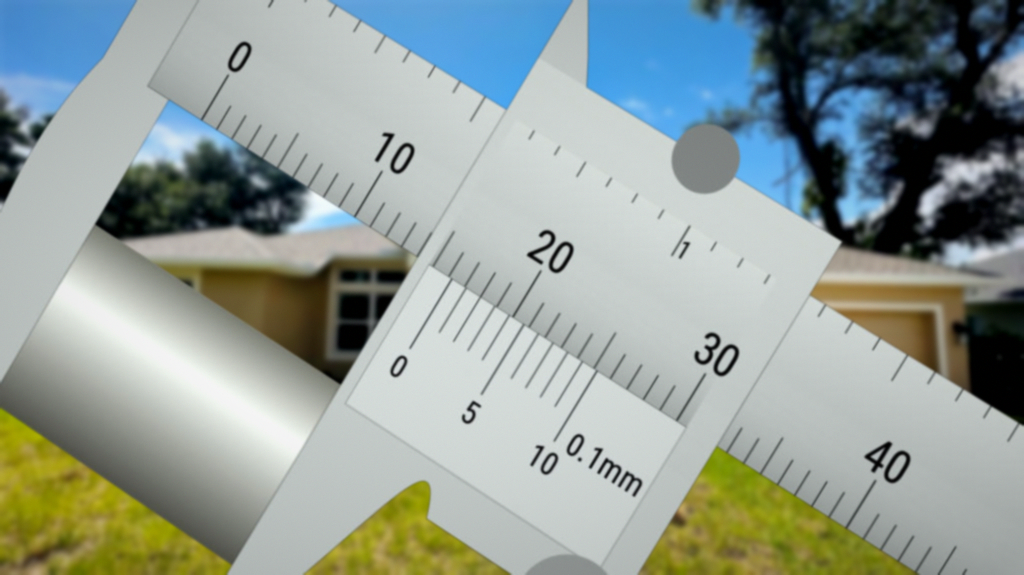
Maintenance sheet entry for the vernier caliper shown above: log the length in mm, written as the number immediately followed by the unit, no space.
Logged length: 16.2mm
